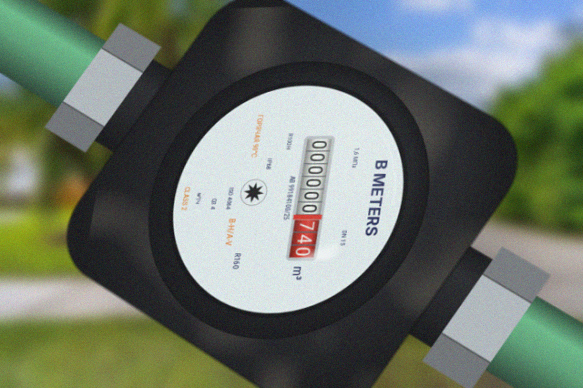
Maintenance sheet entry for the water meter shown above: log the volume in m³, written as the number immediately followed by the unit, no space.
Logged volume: 0.740m³
